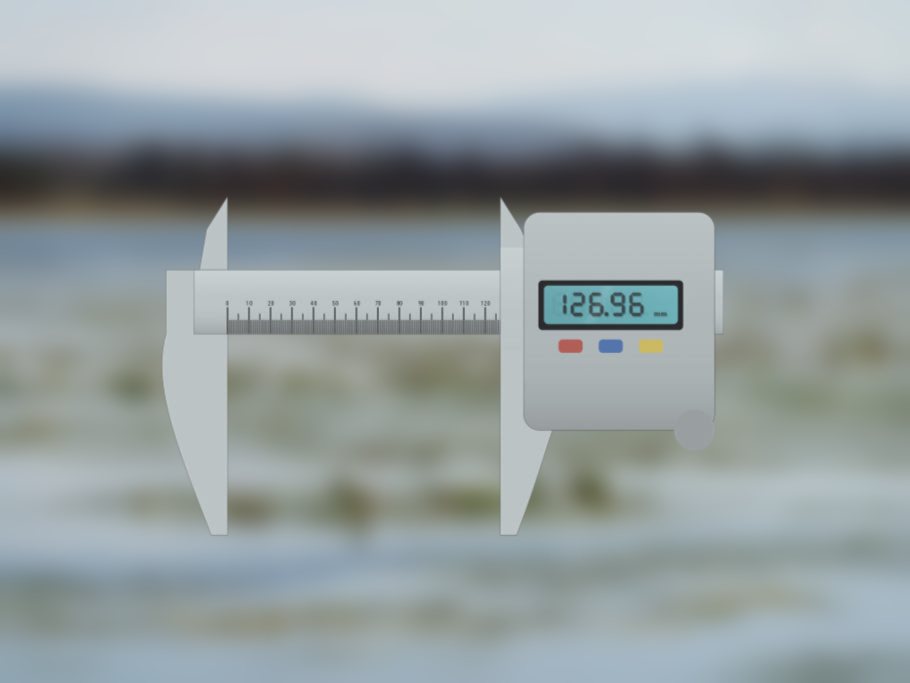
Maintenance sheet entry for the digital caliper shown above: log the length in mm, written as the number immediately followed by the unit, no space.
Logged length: 126.96mm
